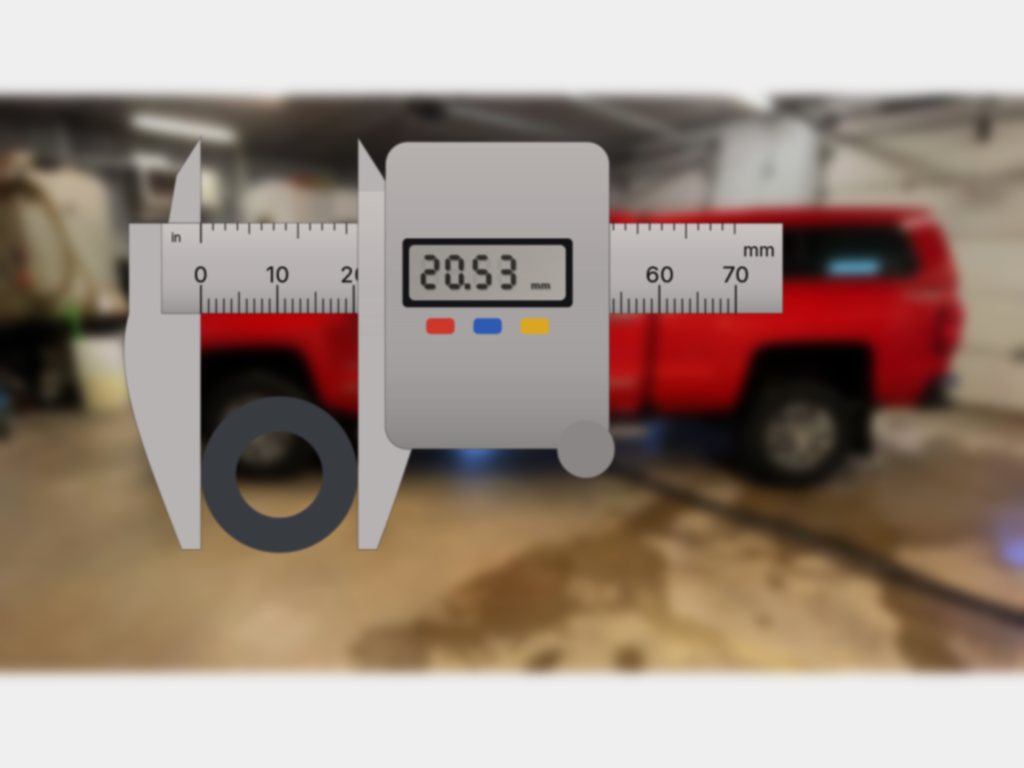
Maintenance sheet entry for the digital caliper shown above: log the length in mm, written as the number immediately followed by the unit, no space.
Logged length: 20.53mm
